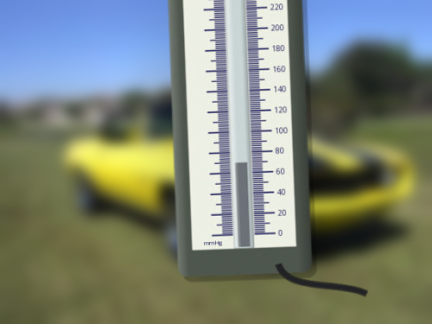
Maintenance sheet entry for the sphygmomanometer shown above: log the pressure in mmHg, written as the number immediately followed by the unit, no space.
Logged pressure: 70mmHg
